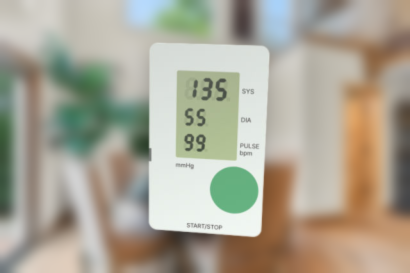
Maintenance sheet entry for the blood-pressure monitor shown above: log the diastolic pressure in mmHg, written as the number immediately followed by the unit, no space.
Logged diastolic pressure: 55mmHg
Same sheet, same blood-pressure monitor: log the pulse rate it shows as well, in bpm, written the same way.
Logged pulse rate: 99bpm
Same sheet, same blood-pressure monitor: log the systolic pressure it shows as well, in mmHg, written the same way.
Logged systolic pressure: 135mmHg
